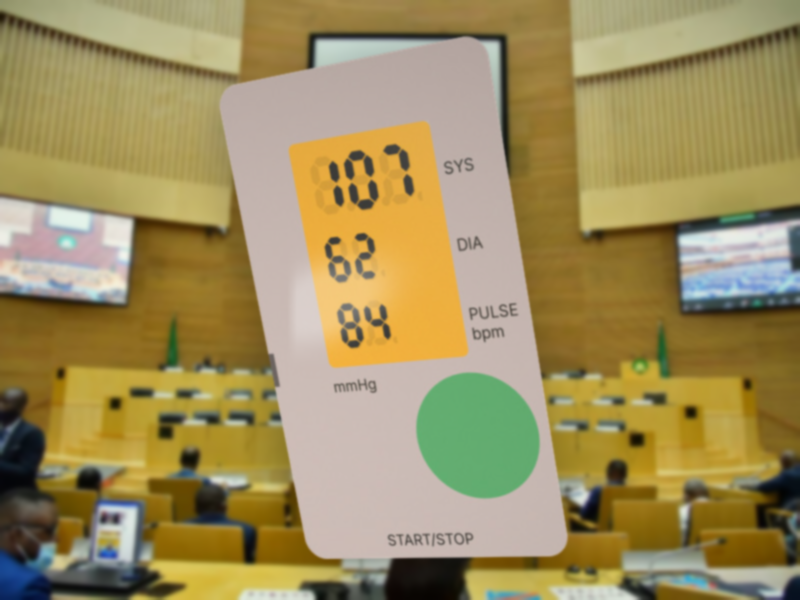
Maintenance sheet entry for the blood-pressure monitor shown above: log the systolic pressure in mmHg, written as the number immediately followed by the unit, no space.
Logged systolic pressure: 107mmHg
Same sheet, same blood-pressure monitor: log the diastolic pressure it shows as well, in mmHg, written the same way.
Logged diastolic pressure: 62mmHg
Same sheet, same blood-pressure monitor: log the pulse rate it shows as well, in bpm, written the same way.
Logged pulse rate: 84bpm
